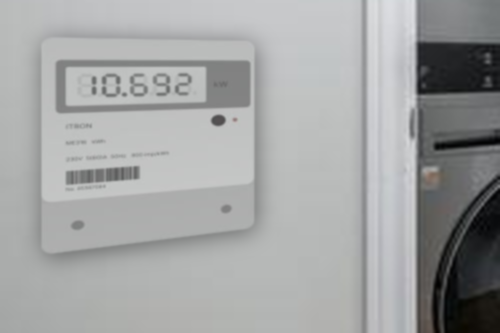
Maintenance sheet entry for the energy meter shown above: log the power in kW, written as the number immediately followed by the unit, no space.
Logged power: 10.692kW
